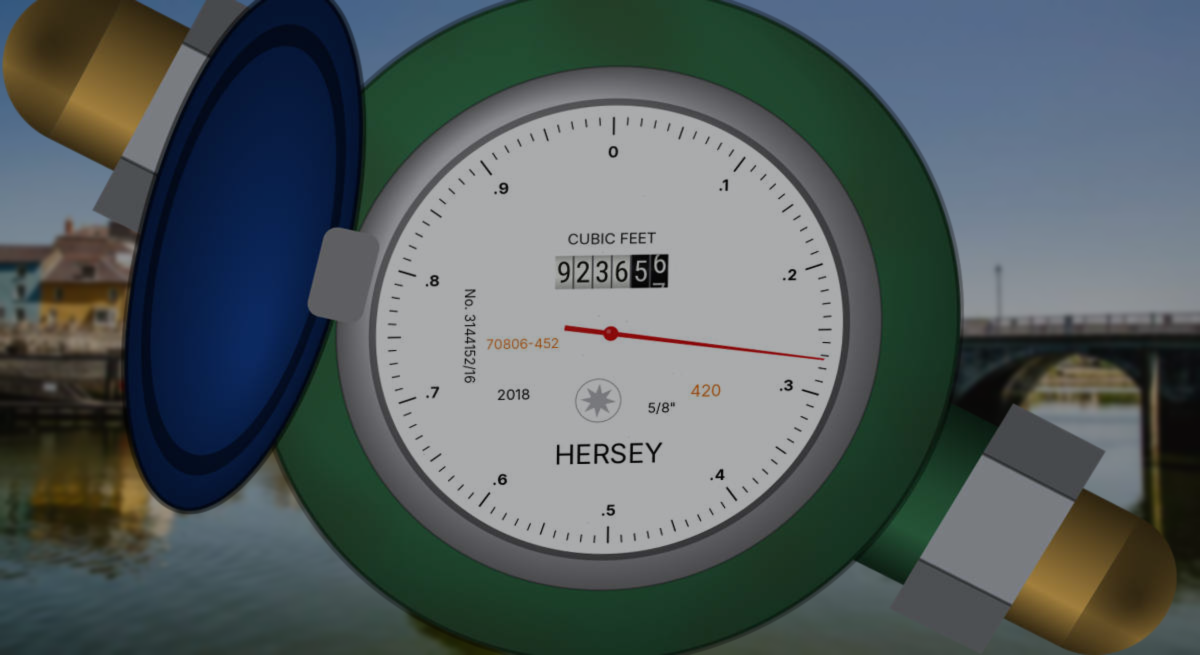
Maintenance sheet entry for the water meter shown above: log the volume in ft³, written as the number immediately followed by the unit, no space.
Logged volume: 923656.27ft³
